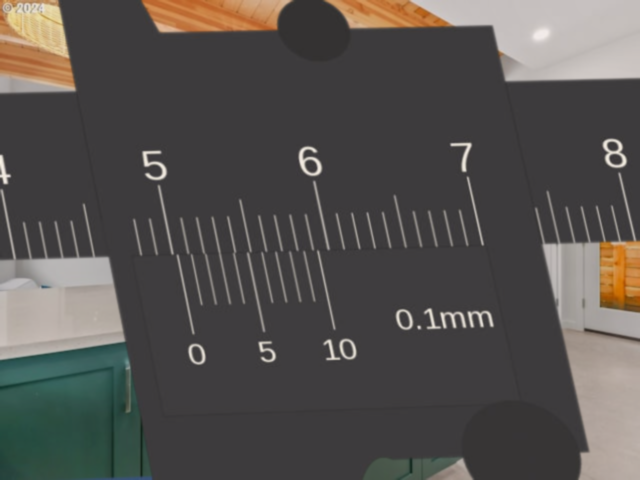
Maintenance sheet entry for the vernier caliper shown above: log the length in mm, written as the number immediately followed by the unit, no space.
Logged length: 50.3mm
